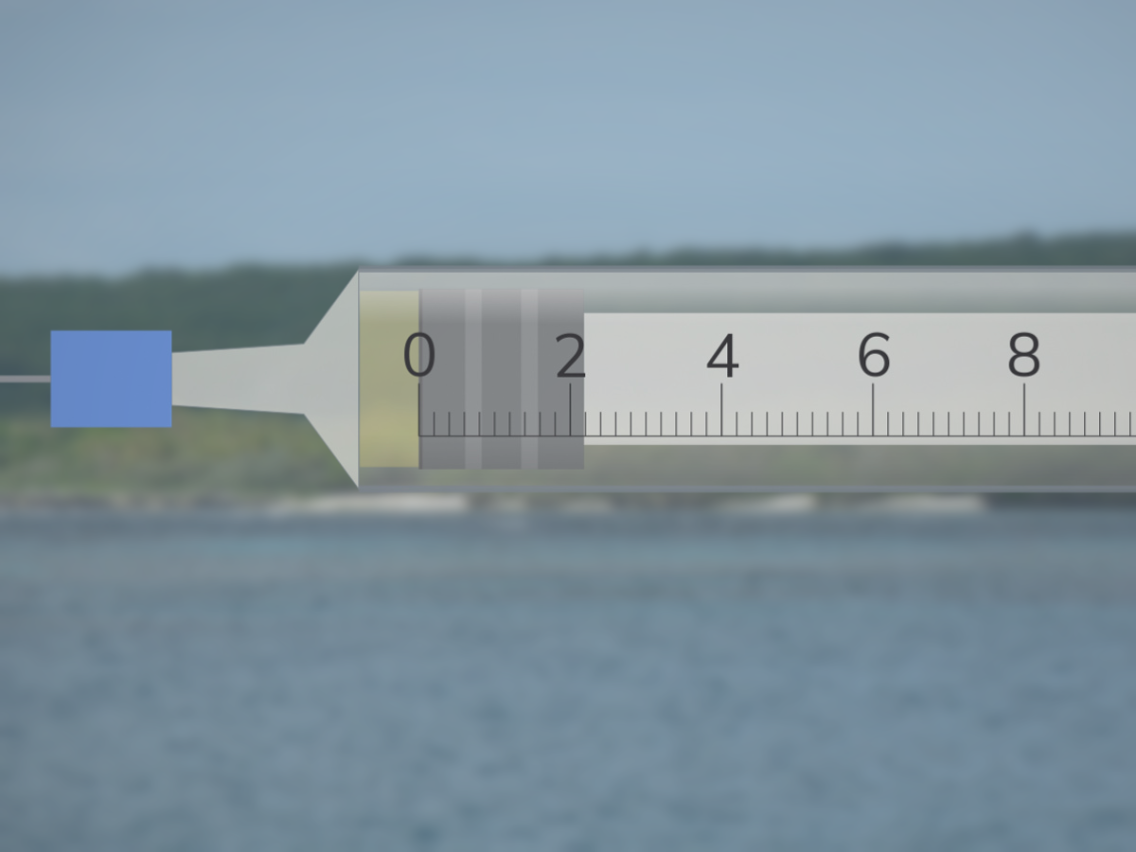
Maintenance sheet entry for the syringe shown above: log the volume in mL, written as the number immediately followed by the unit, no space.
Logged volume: 0mL
